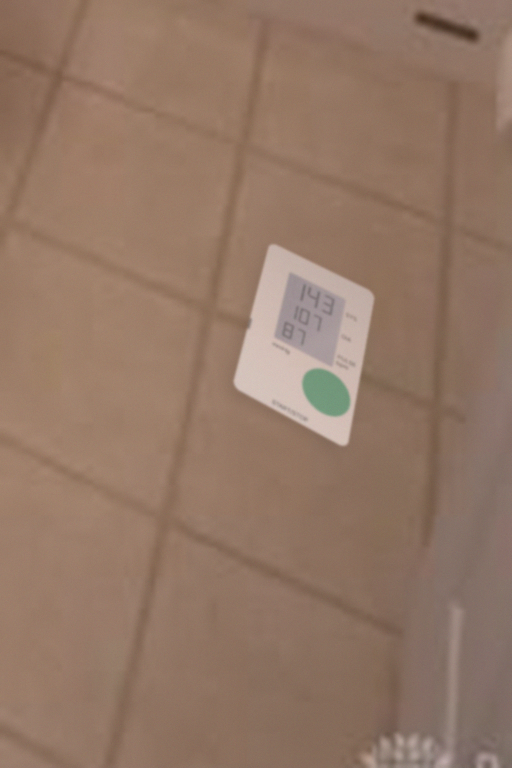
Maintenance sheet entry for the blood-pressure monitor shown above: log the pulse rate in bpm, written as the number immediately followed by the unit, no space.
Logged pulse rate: 87bpm
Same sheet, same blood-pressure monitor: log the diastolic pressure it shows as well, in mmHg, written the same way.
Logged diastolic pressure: 107mmHg
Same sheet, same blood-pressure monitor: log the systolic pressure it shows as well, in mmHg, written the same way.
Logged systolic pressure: 143mmHg
